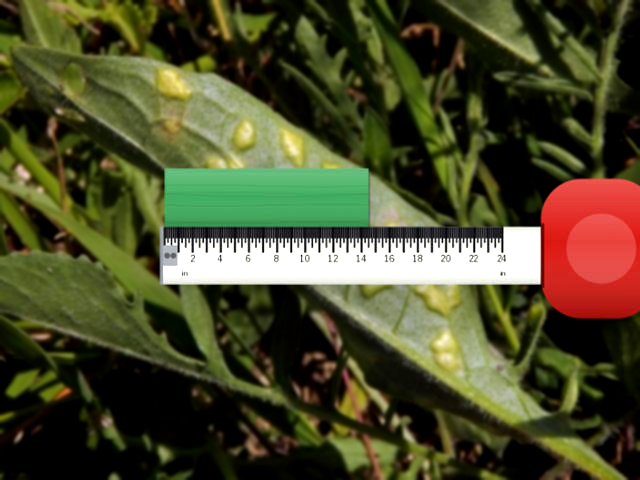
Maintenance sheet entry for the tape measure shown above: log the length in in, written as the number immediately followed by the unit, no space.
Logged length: 14.5in
